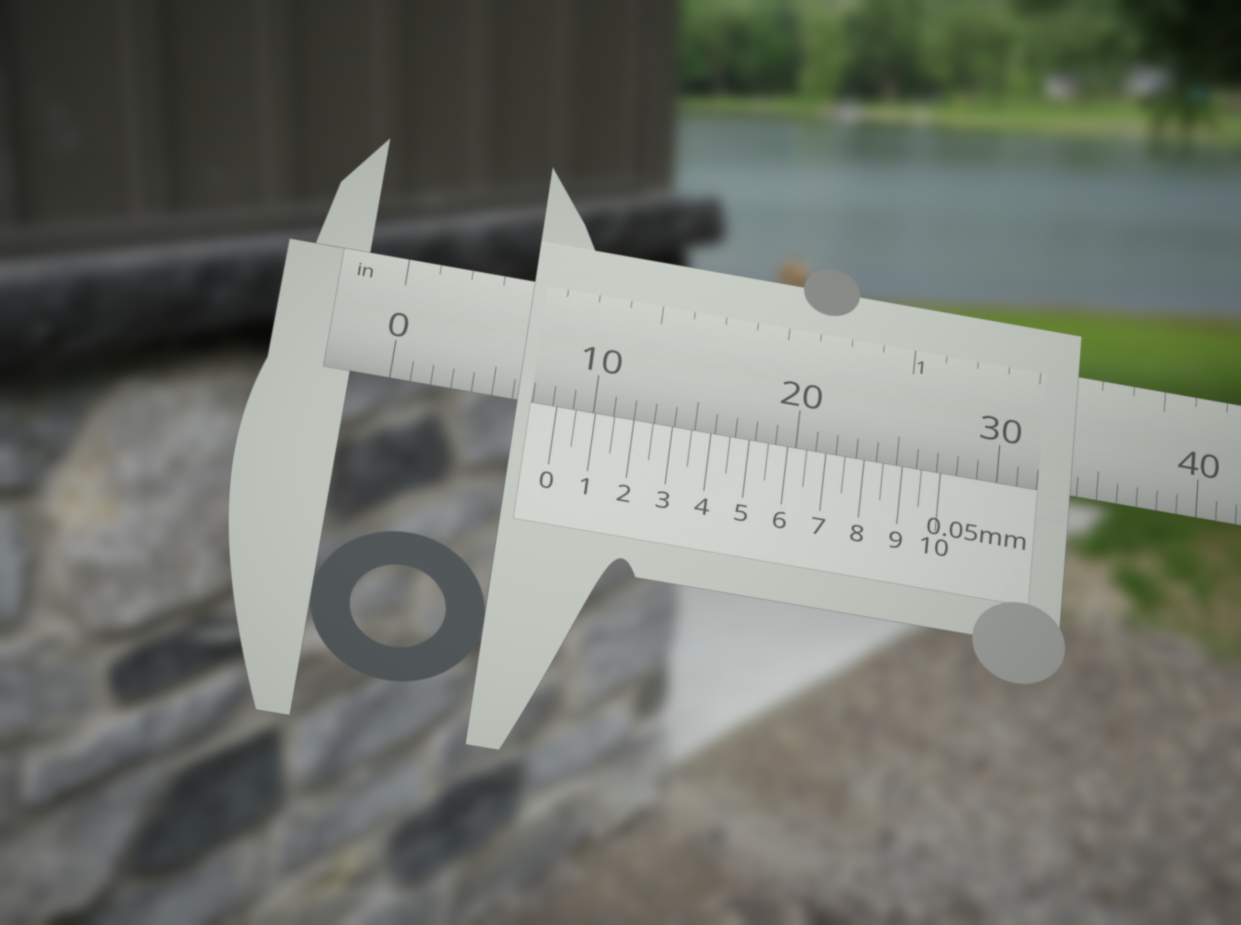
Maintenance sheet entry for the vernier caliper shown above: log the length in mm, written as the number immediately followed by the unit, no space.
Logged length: 8.2mm
